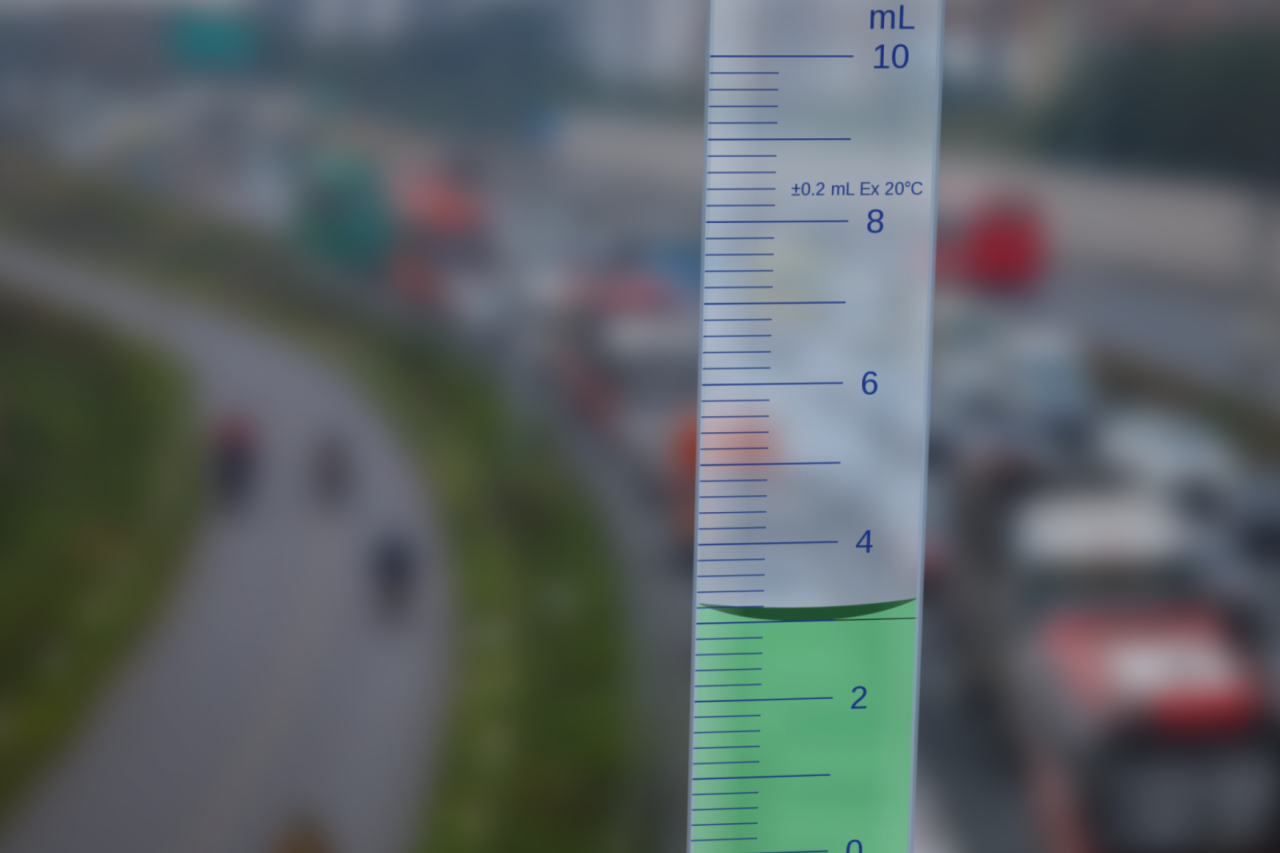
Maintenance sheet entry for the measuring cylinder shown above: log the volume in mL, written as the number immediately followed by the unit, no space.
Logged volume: 3mL
